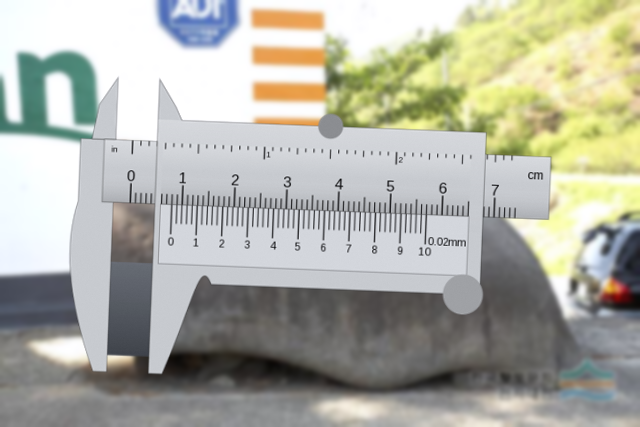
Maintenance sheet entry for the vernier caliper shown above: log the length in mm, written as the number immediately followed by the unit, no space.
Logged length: 8.0mm
